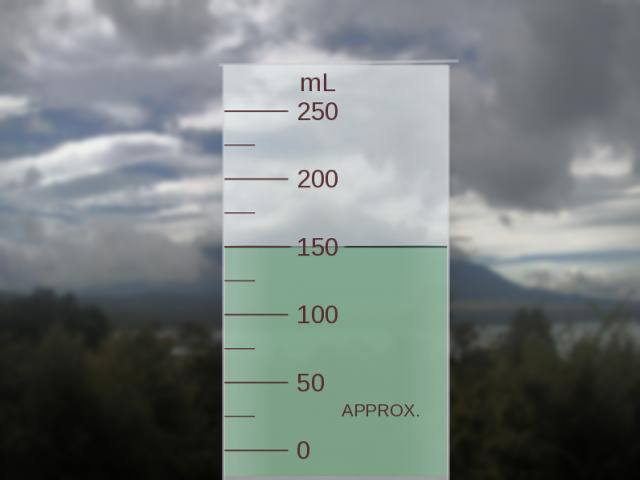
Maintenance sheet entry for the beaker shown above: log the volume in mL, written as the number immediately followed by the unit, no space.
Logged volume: 150mL
